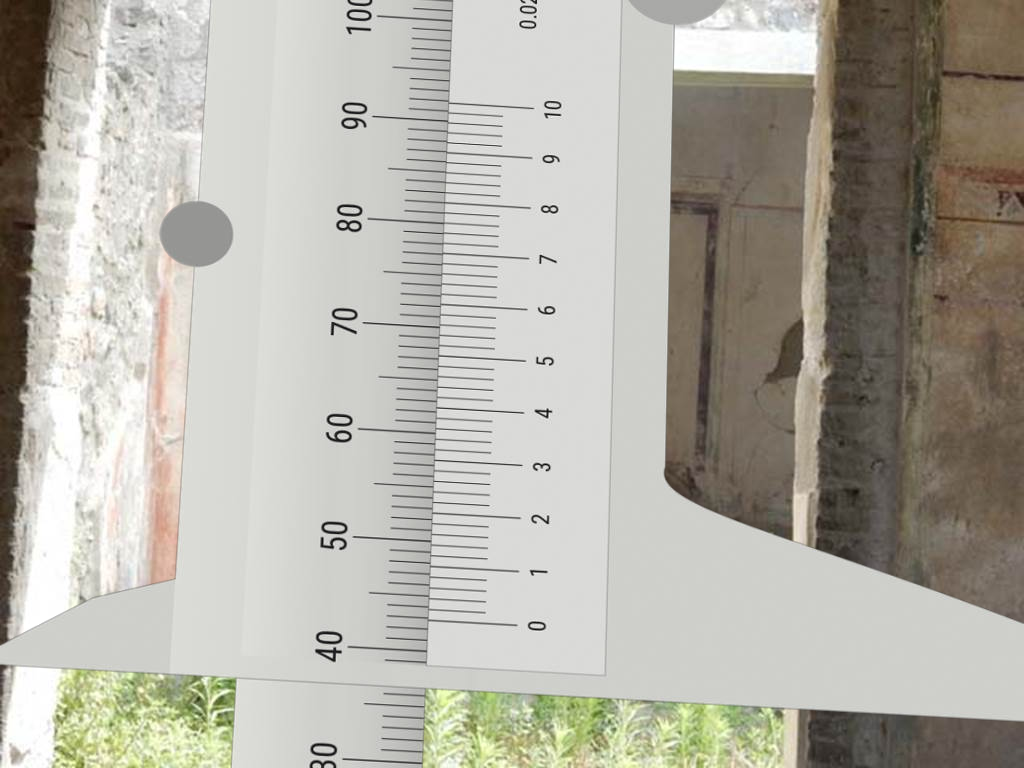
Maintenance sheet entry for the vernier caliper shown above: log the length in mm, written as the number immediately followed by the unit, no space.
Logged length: 42.8mm
